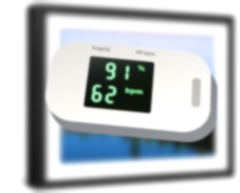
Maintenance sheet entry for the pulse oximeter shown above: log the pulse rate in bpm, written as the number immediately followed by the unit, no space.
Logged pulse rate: 62bpm
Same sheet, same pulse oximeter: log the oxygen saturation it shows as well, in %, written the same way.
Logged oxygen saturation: 91%
